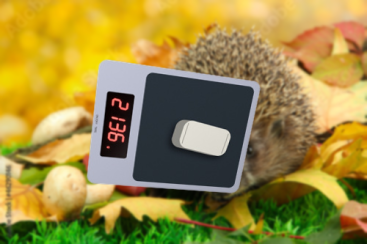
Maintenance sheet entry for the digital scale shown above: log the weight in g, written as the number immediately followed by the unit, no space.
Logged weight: 2136g
